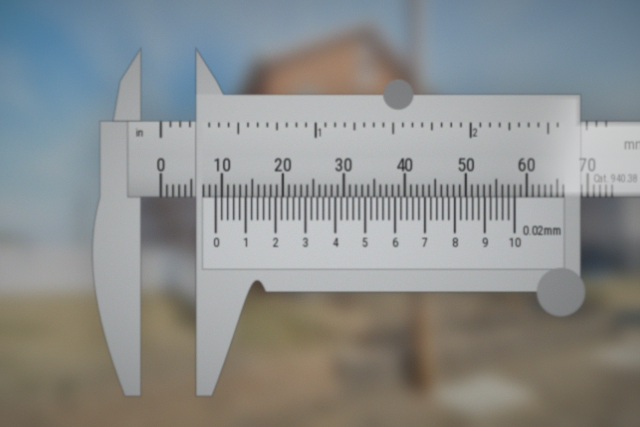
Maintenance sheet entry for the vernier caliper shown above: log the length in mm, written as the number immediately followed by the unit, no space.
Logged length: 9.0mm
